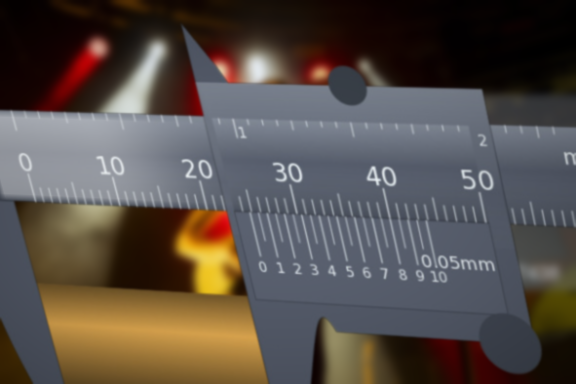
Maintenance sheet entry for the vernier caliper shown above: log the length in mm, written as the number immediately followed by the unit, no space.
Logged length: 24.8mm
